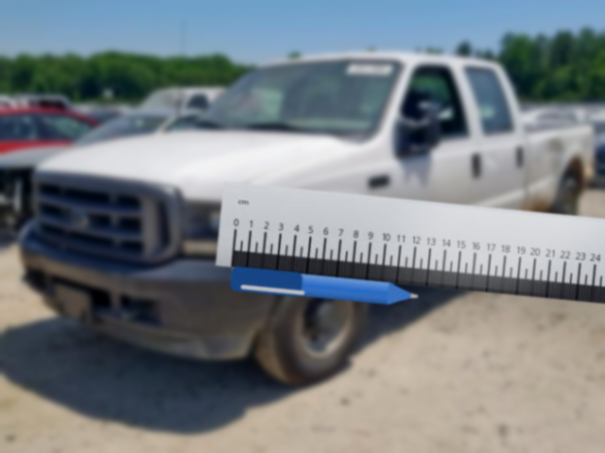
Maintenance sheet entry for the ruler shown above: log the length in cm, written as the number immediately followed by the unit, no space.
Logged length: 12.5cm
